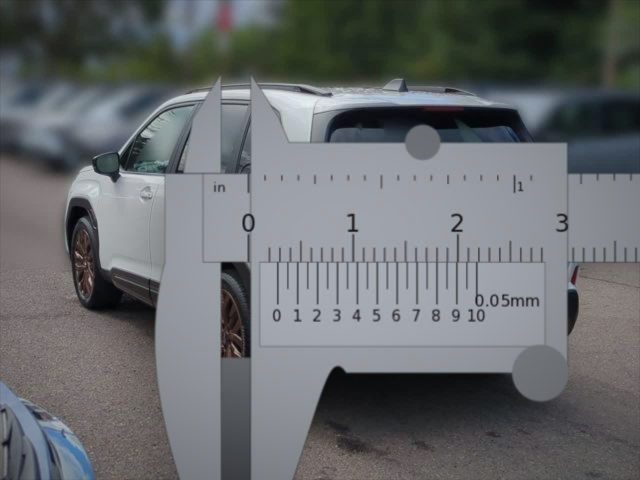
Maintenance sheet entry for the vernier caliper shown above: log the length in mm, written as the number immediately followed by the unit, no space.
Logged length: 2.8mm
